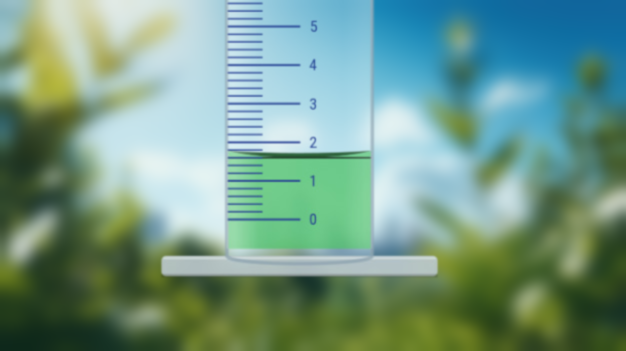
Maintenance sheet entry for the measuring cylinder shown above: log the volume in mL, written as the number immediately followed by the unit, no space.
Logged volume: 1.6mL
